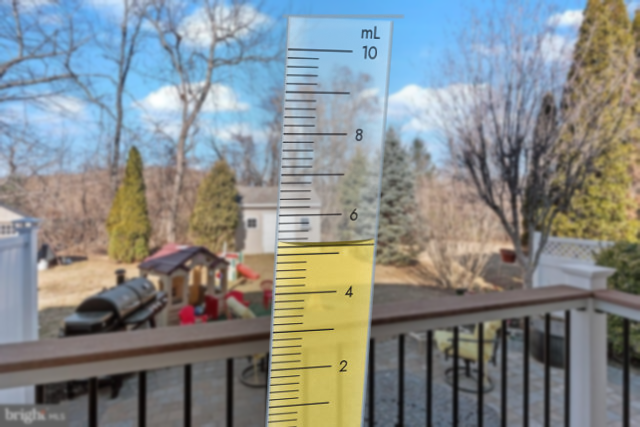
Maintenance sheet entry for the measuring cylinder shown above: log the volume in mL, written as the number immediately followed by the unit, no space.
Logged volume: 5.2mL
